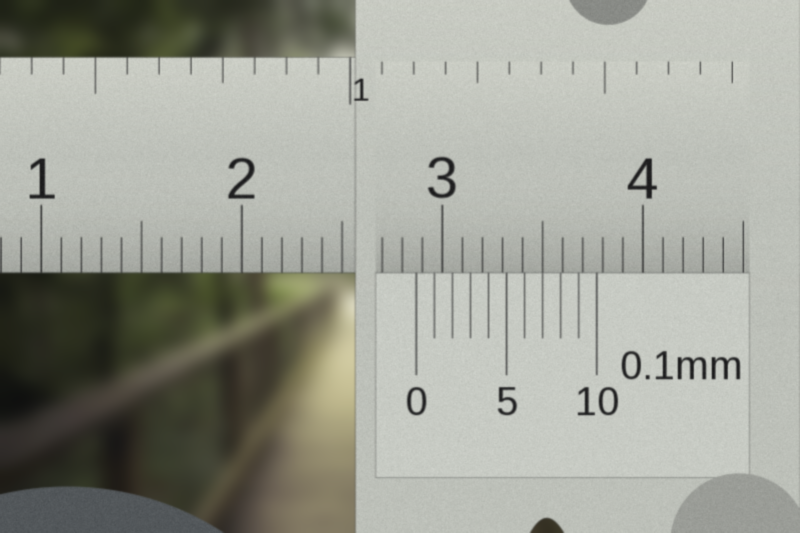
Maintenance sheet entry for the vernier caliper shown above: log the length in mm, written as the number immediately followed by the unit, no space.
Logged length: 28.7mm
